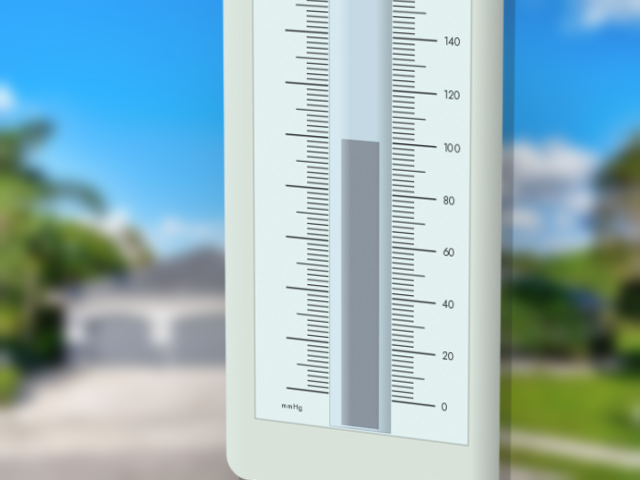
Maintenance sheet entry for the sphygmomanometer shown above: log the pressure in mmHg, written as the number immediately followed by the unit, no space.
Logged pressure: 100mmHg
